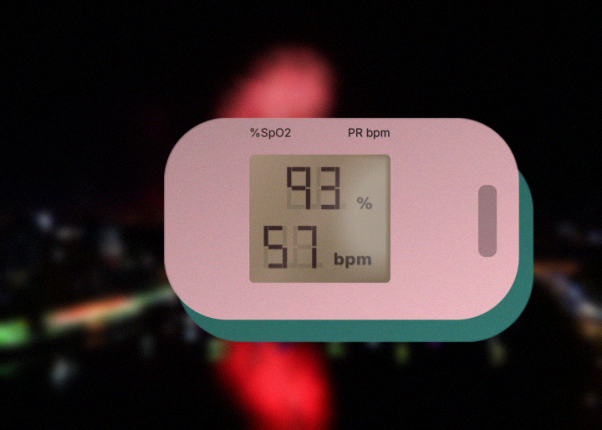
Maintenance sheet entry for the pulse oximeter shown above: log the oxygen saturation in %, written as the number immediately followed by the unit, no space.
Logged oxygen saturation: 93%
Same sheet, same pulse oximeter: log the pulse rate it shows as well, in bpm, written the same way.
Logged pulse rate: 57bpm
